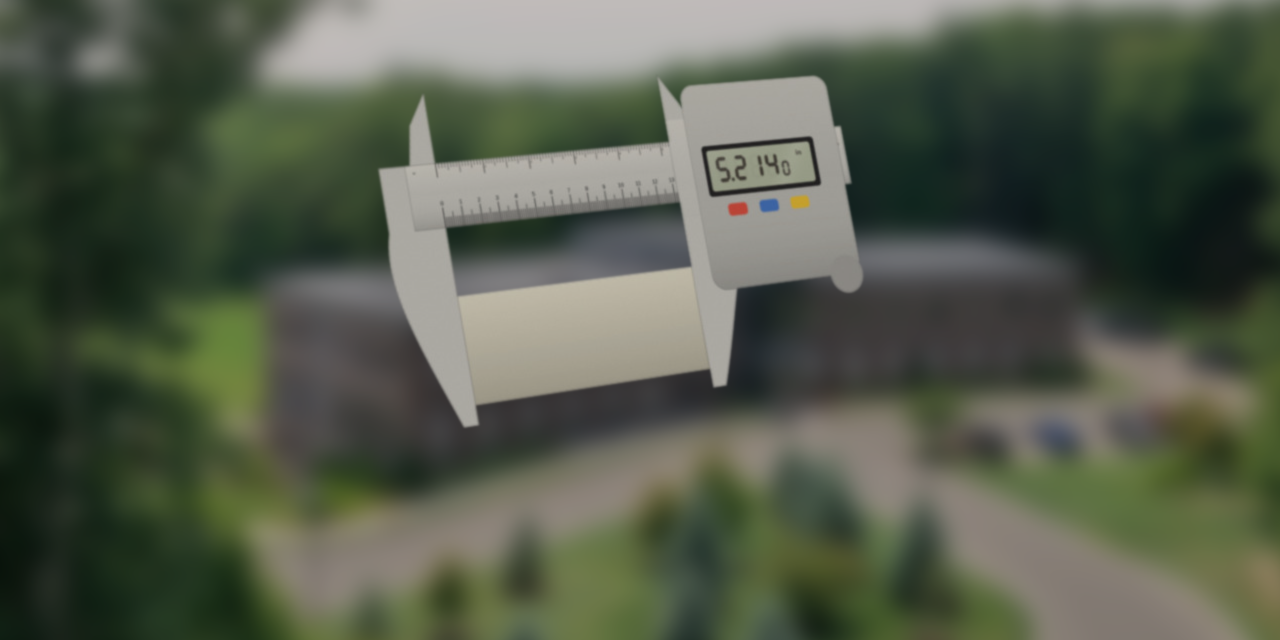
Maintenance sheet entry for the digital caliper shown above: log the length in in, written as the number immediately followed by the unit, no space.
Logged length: 5.2140in
